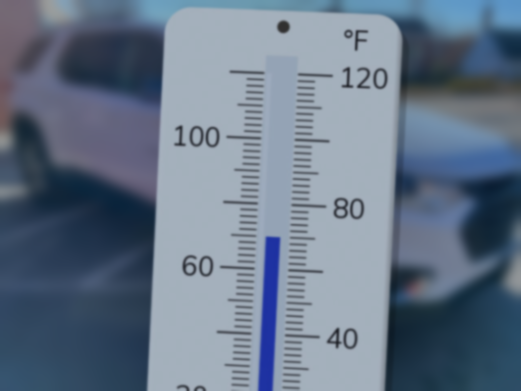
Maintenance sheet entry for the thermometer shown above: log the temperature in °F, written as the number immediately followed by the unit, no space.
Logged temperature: 70°F
